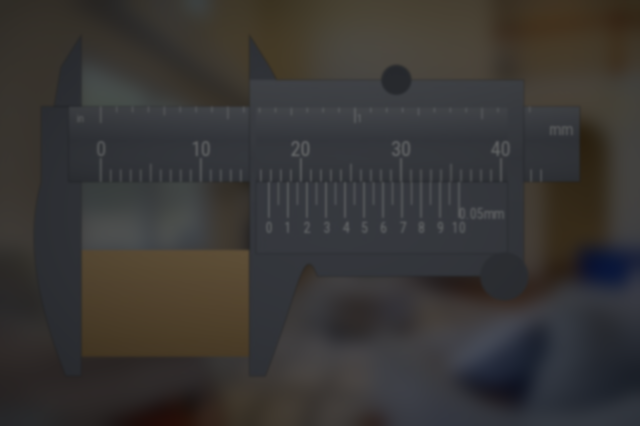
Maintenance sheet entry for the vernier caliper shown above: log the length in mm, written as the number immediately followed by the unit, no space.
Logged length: 16.8mm
